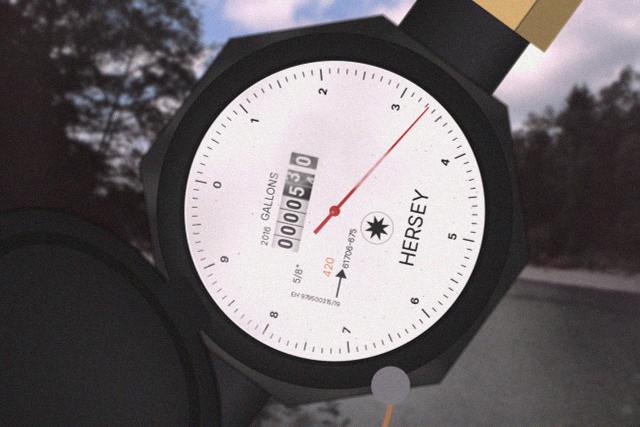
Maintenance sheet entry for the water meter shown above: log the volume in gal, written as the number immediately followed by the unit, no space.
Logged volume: 533.3gal
